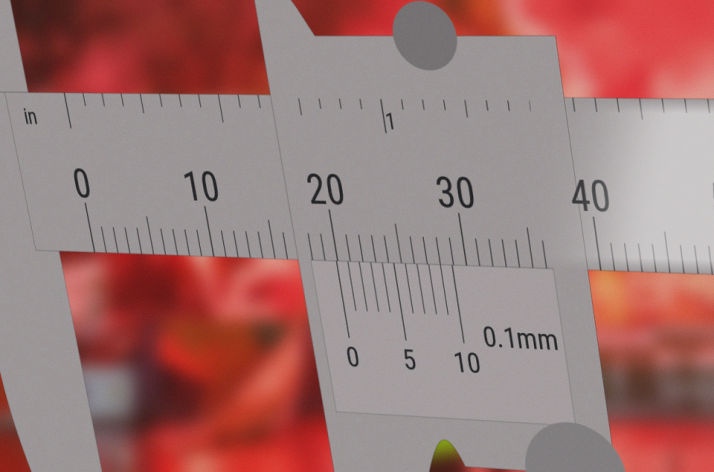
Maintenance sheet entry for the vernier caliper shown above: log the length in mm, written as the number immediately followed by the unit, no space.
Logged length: 19.9mm
